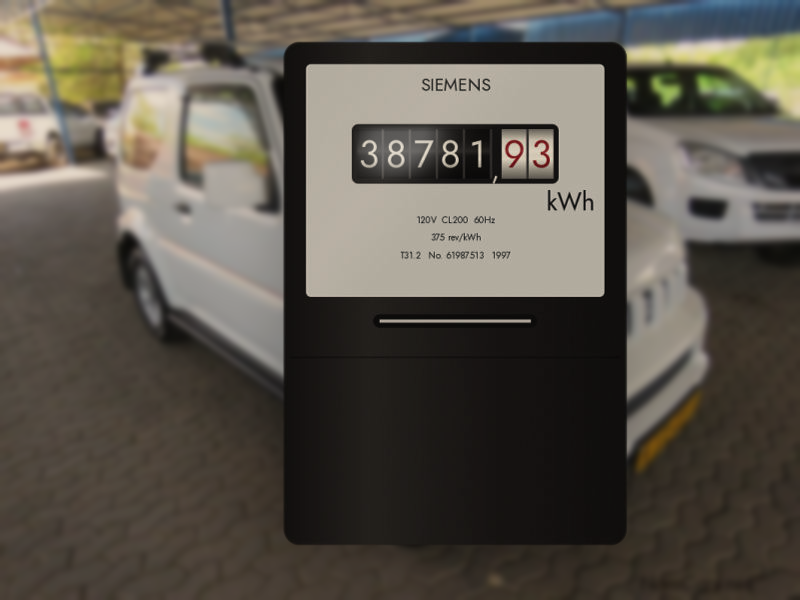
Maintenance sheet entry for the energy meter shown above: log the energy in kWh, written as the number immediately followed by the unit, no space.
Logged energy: 38781.93kWh
